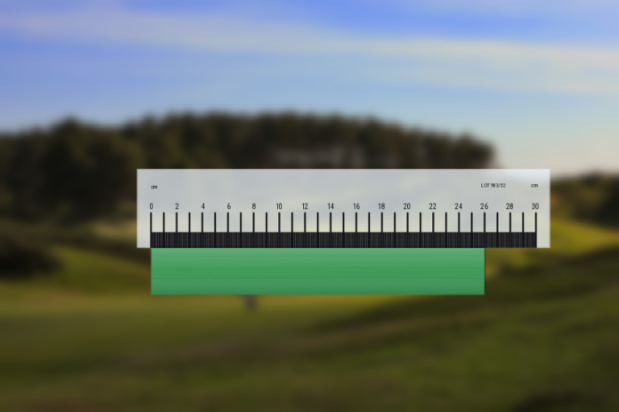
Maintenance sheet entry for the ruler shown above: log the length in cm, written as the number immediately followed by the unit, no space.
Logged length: 26cm
